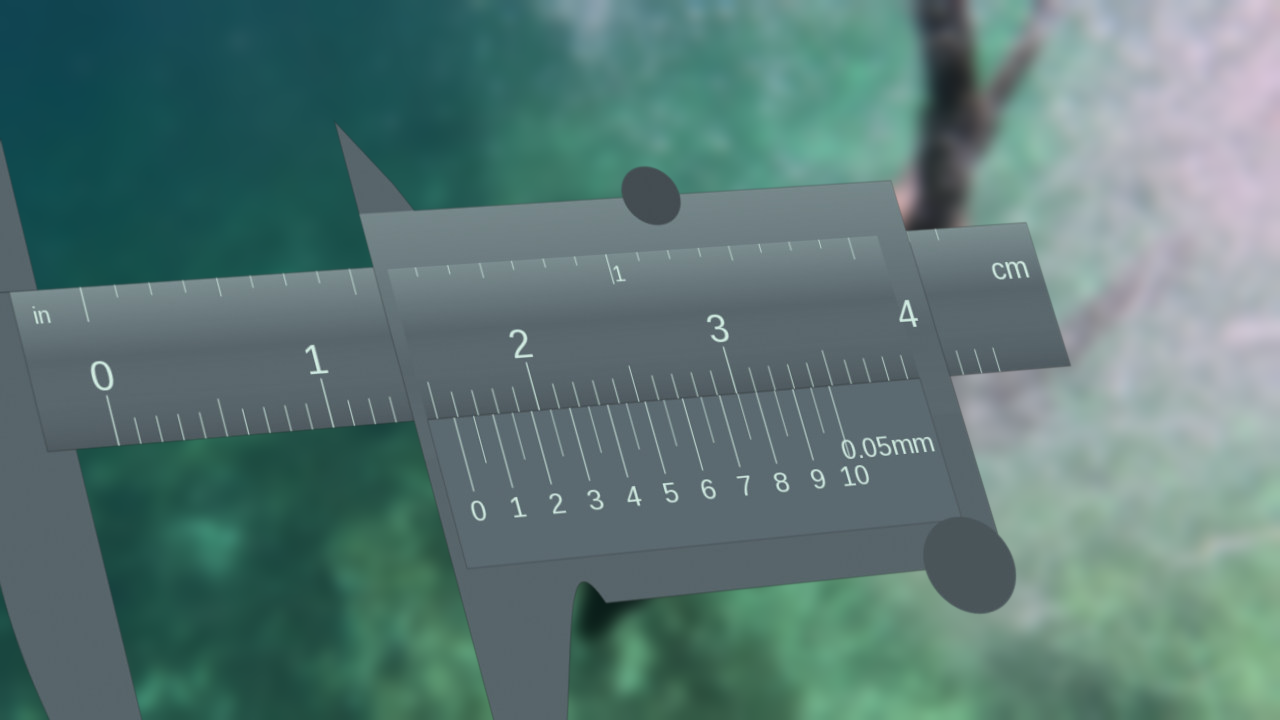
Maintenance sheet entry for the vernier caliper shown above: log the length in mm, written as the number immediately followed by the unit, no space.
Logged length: 15.8mm
